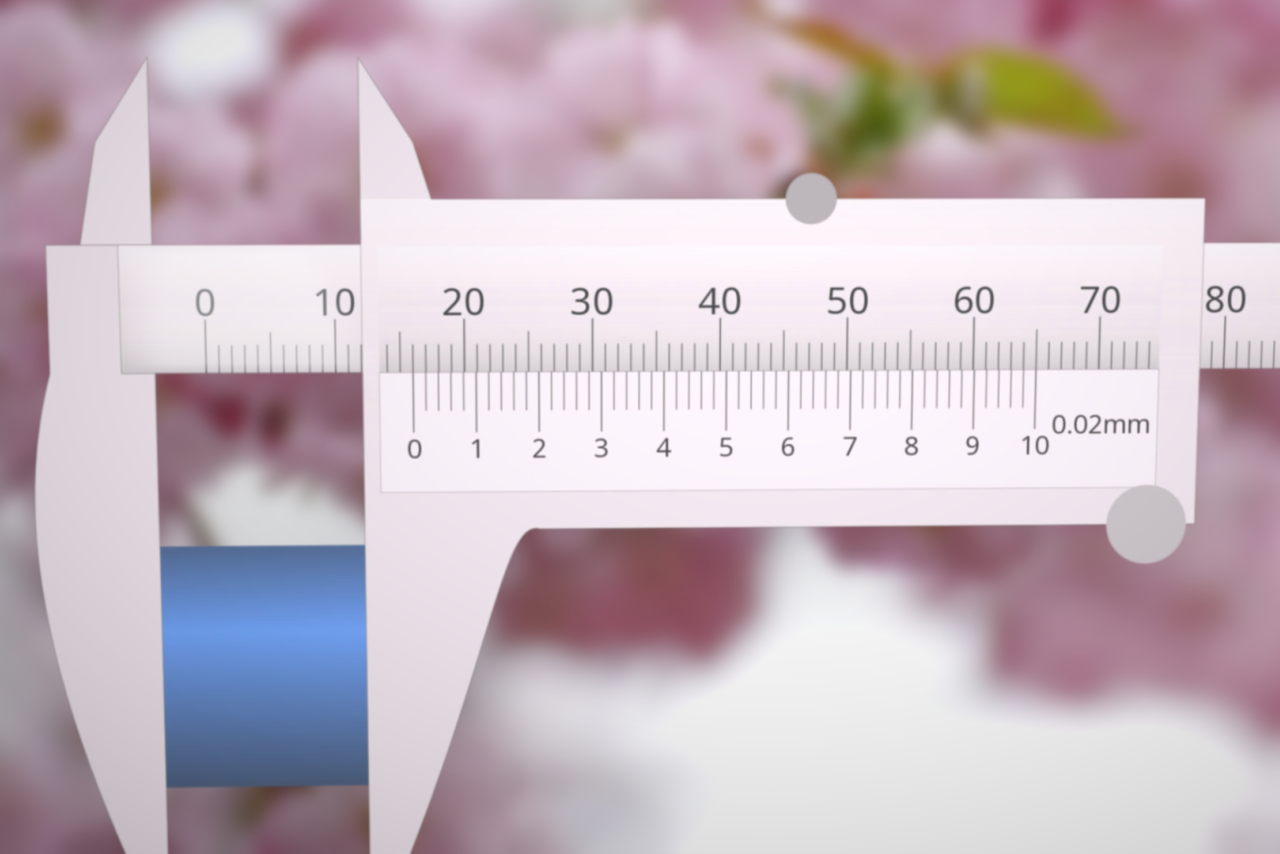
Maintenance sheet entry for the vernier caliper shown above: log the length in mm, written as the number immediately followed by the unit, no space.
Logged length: 16.0mm
